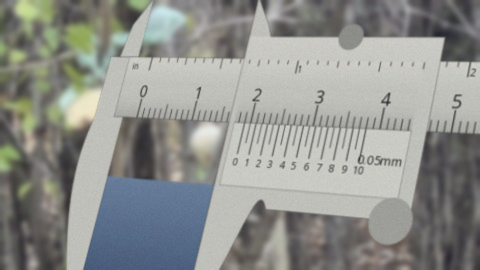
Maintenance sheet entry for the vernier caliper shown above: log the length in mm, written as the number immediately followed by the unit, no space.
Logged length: 19.0mm
